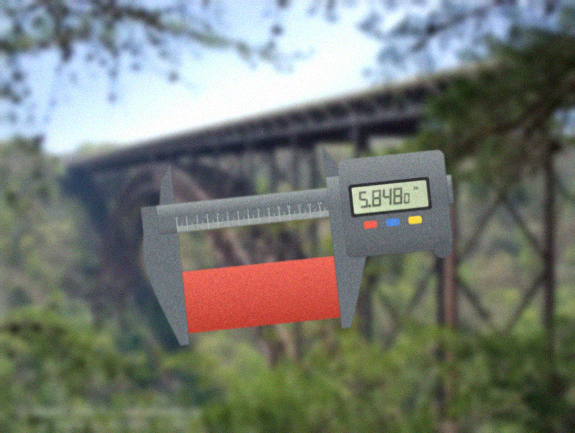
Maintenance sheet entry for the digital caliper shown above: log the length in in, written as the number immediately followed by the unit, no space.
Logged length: 5.8480in
